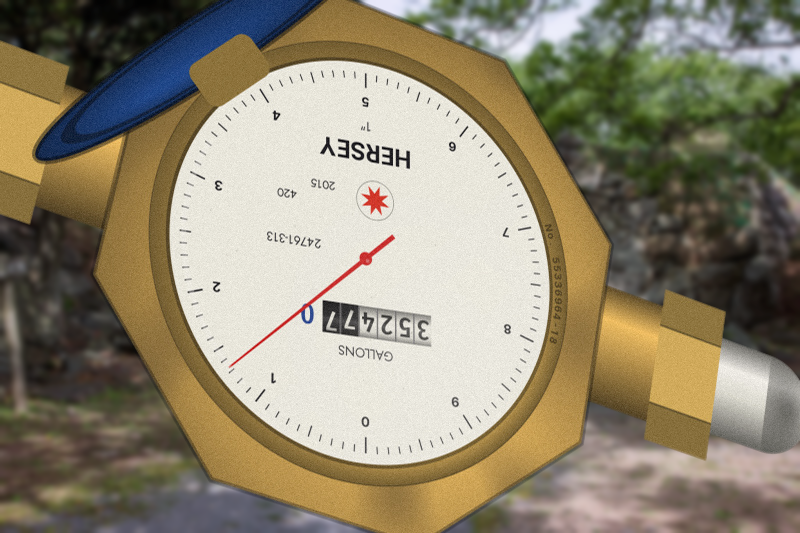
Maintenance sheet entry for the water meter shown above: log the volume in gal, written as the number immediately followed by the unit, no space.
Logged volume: 3524771.3gal
